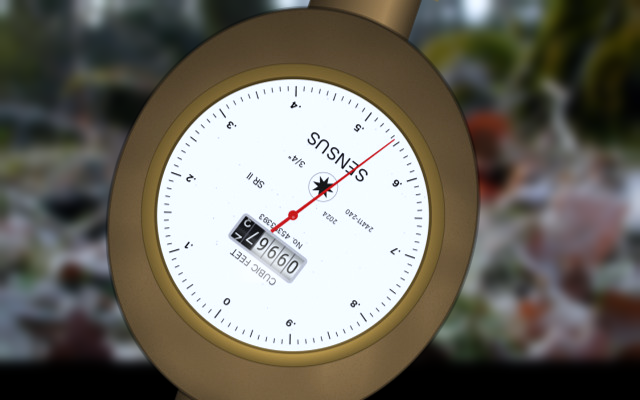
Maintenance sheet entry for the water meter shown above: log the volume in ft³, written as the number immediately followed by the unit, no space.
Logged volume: 99672.54ft³
